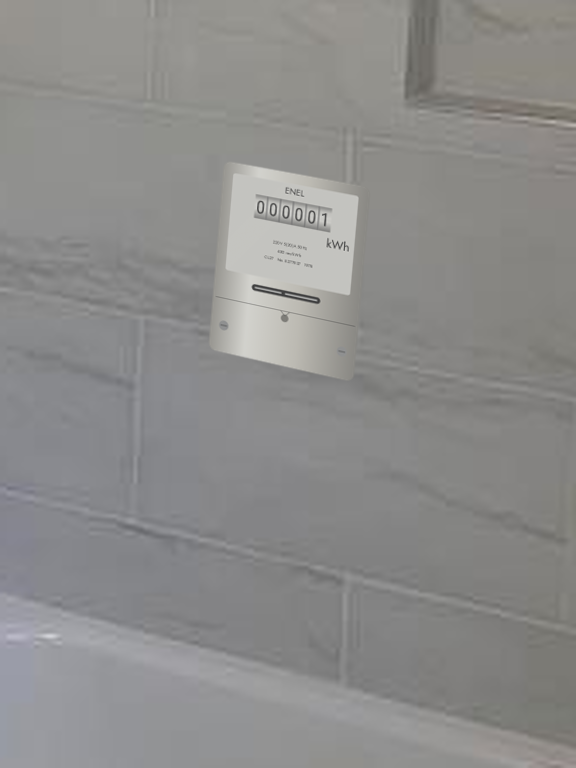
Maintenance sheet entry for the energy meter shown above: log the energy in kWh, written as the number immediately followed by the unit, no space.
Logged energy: 1kWh
